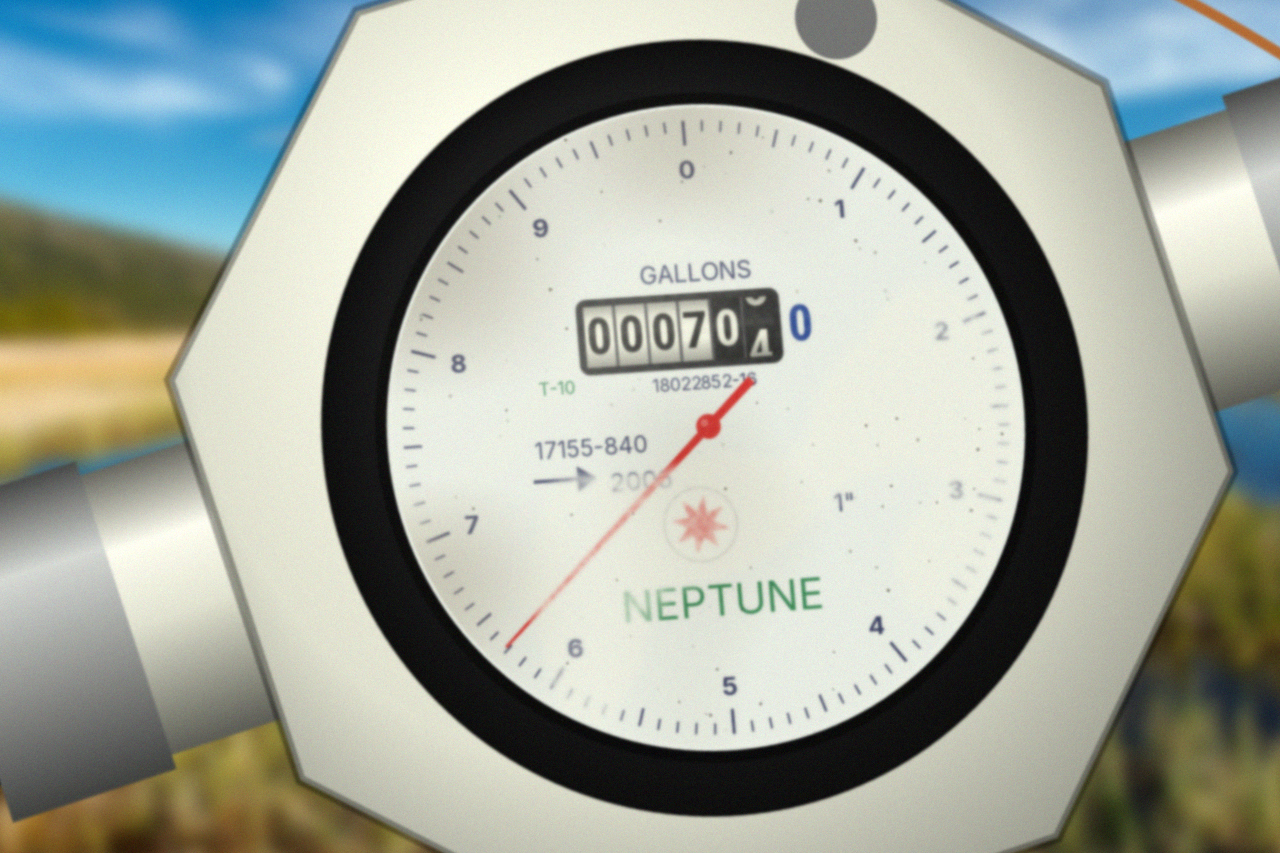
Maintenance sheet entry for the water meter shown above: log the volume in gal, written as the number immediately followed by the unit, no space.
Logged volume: 7036.3gal
